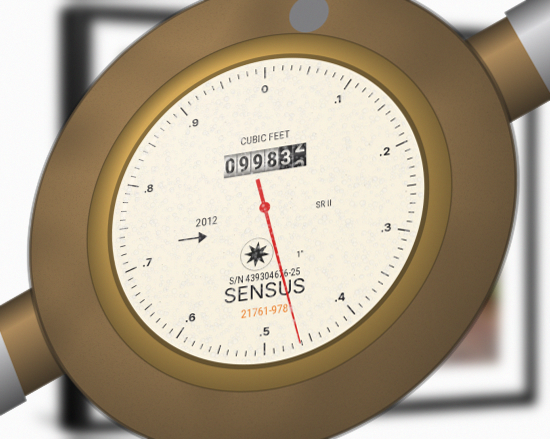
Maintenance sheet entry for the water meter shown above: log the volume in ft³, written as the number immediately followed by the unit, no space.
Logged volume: 99832.46ft³
